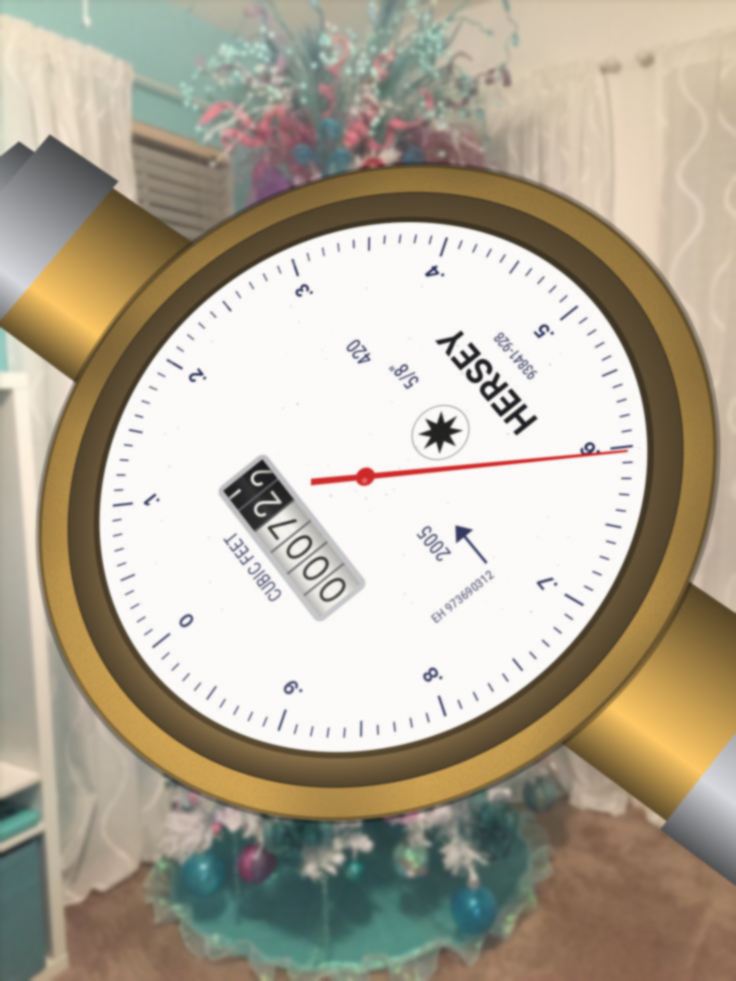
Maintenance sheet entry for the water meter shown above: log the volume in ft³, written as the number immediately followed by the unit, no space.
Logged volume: 721.60ft³
